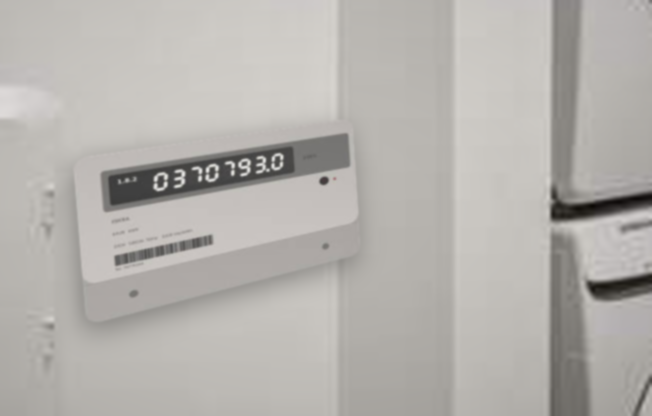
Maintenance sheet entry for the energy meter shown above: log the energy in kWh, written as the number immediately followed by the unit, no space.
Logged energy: 370793.0kWh
